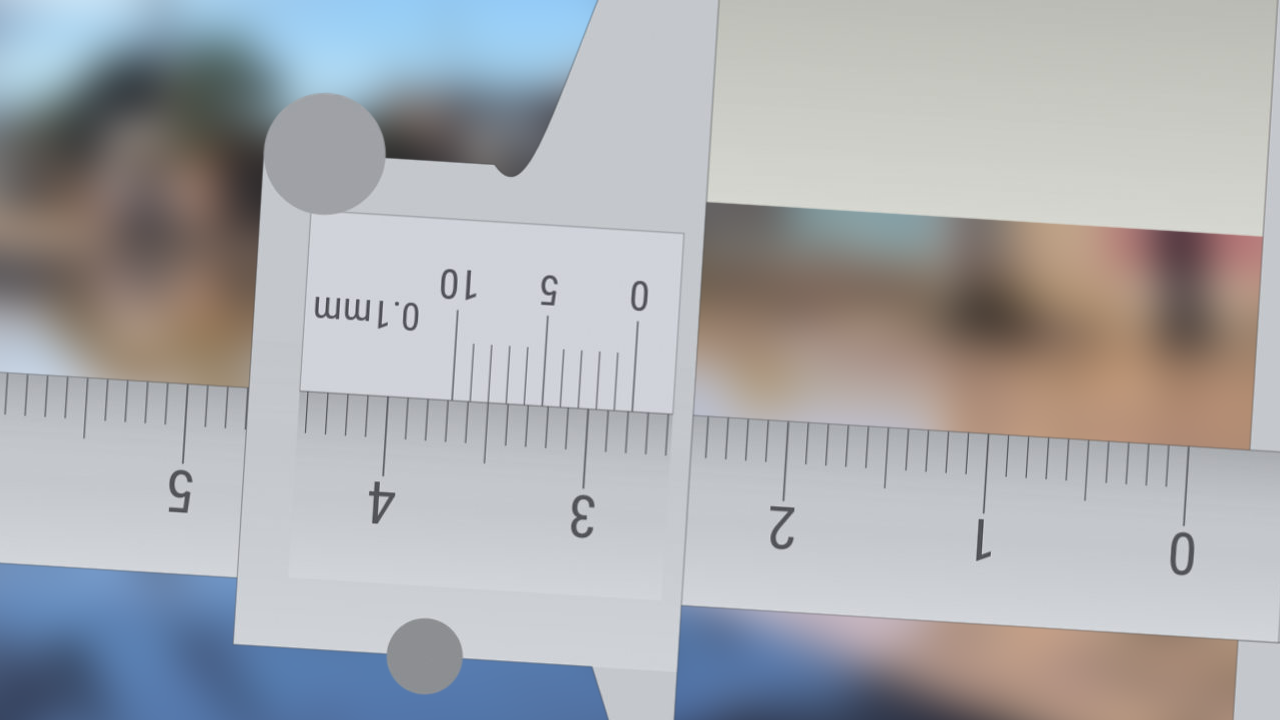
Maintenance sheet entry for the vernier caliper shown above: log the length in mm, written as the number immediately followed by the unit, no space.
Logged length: 27.8mm
